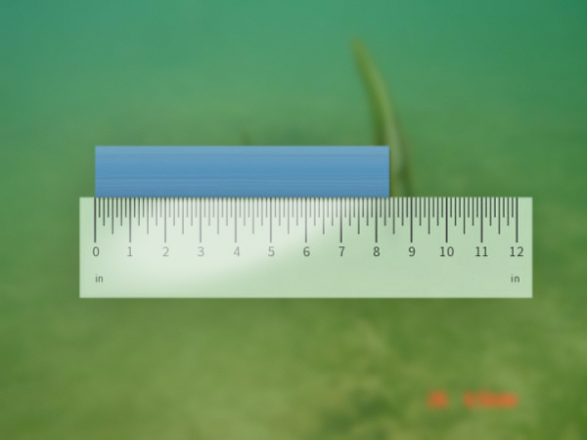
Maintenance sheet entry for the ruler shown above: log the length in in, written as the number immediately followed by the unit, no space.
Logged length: 8.375in
